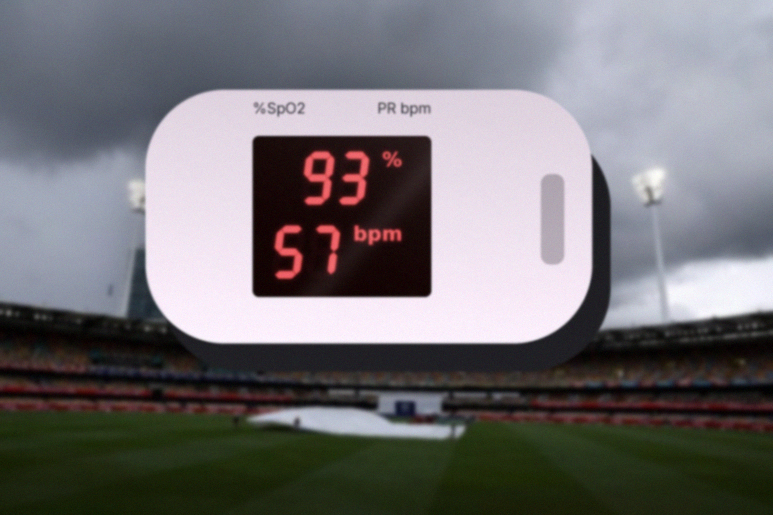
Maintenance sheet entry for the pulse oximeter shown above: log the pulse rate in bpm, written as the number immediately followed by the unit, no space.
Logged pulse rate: 57bpm
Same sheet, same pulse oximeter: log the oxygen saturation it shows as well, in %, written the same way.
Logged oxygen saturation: 93%
